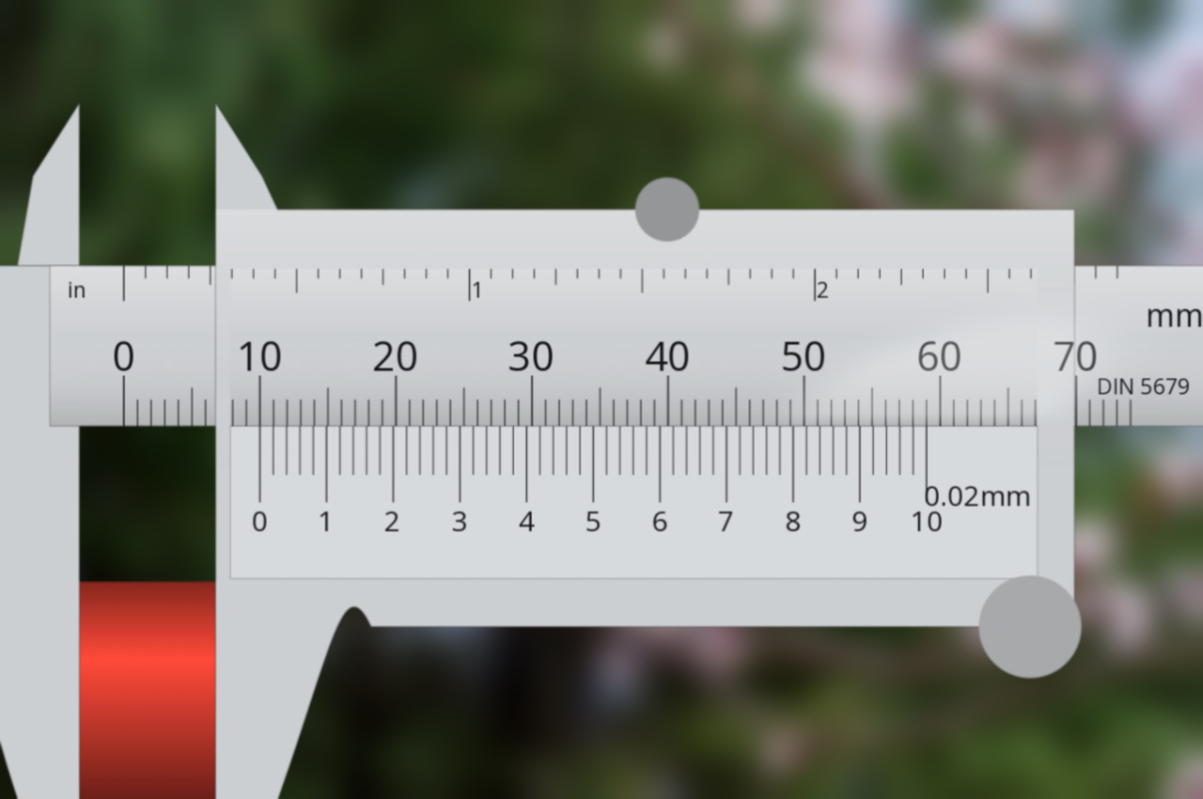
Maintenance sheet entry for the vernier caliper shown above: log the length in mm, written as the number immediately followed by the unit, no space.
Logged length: 10.0mm
